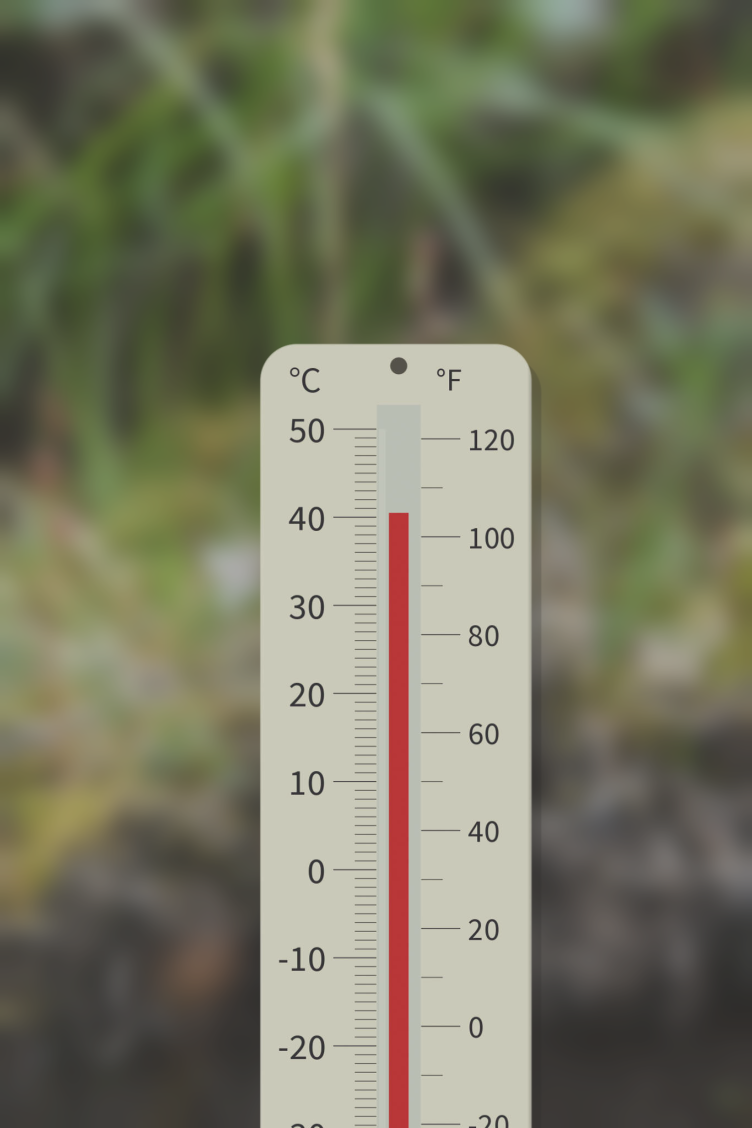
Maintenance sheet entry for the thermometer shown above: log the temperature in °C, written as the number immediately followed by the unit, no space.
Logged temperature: 40.5°C
